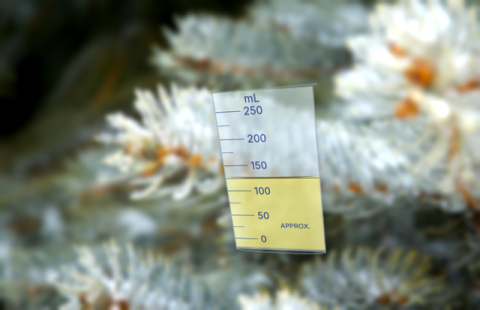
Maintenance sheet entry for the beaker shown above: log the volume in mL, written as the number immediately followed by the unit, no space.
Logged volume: 125mL
